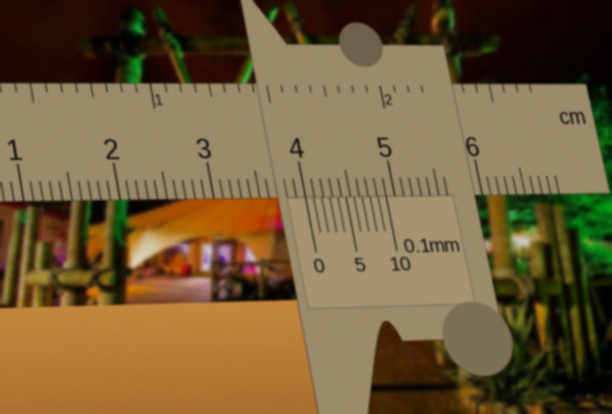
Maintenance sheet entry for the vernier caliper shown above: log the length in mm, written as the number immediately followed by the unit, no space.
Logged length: 40.0mm
